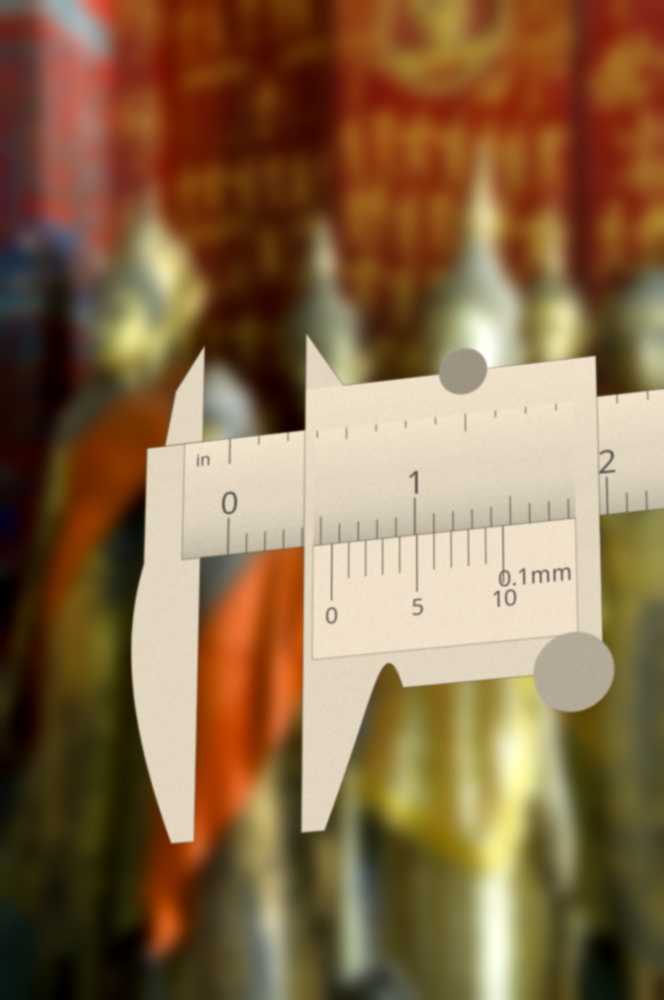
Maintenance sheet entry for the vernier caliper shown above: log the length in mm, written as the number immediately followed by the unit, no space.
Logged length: 5.6mm
